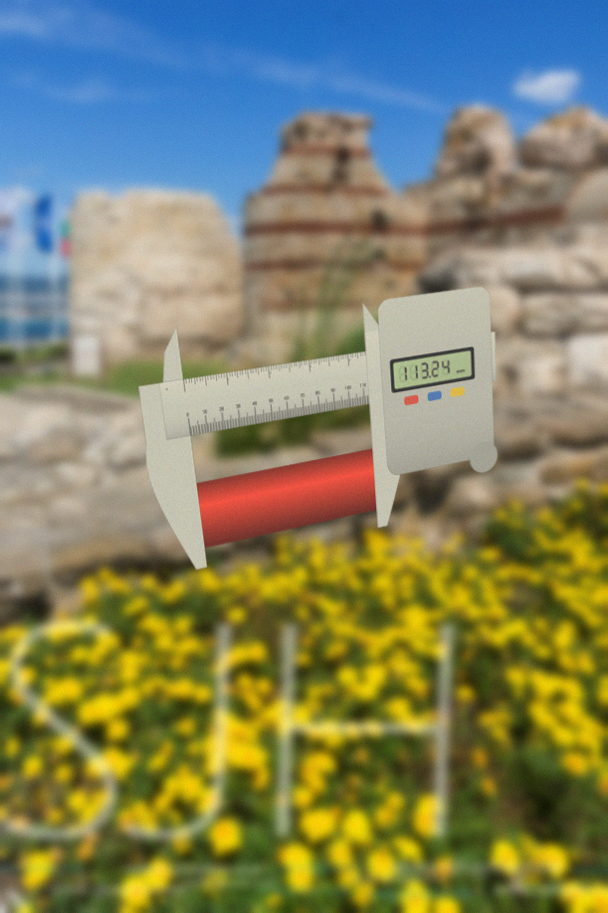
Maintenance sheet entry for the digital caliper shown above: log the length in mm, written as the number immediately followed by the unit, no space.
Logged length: 113.24mm
